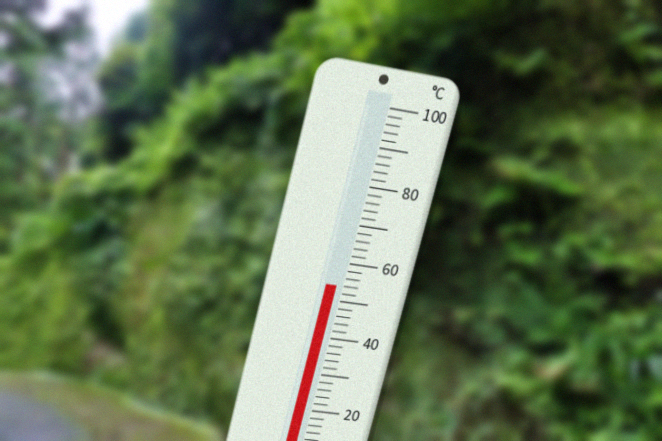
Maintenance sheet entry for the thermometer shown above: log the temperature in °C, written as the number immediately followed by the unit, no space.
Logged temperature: 54°C
